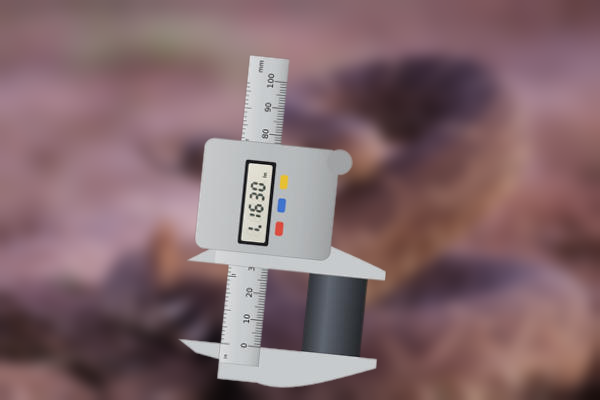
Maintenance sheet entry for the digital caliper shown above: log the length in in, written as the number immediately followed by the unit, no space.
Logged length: 1.1630in
